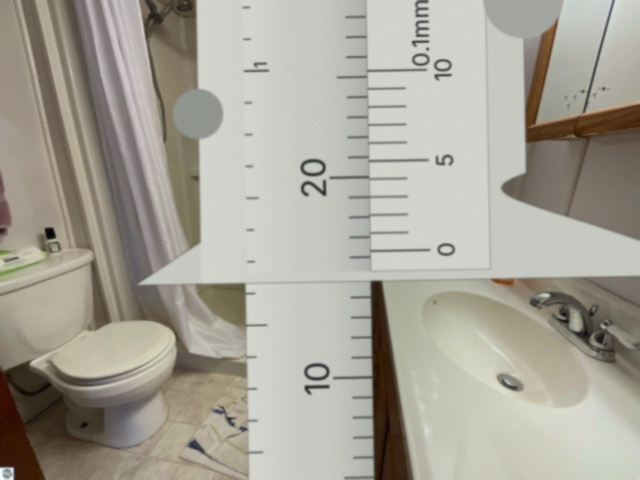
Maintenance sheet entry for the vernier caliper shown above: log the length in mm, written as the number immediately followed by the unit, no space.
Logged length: 16.3mm
